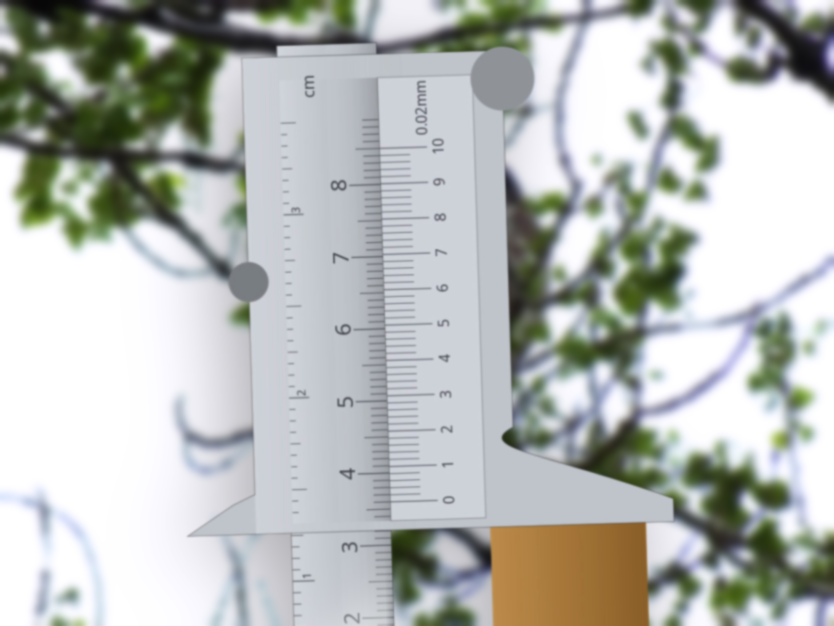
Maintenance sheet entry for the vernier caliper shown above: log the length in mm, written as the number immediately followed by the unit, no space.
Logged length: 36.0mm
